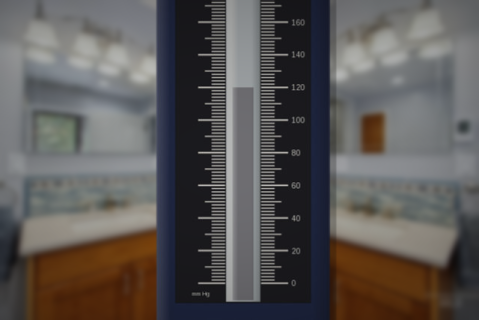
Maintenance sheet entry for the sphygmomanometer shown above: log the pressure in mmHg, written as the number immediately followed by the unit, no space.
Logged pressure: 120mmHg
